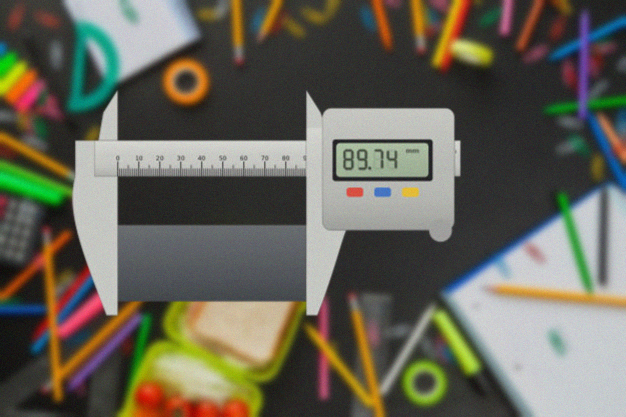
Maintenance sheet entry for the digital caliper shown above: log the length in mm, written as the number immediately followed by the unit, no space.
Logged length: 89.74mm
